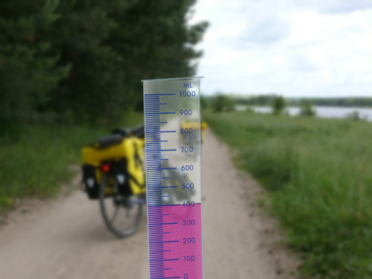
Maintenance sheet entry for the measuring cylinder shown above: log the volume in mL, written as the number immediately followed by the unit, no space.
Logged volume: 400mL
